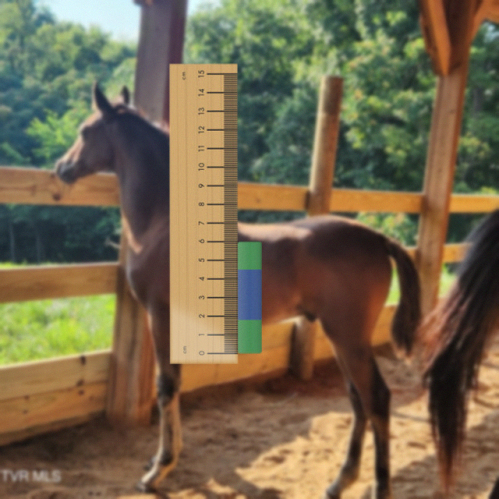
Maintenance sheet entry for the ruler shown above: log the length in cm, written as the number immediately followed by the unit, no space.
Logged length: 6cm
